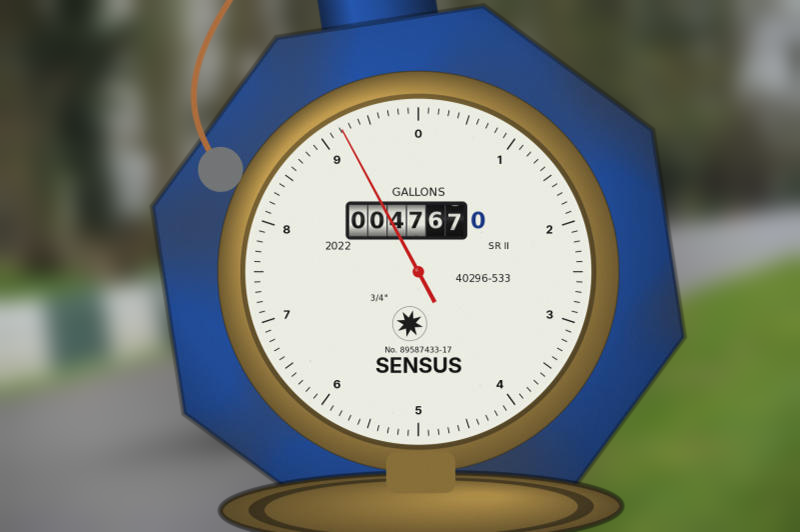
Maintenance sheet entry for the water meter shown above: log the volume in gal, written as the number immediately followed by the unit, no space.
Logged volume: 47669.2gal
